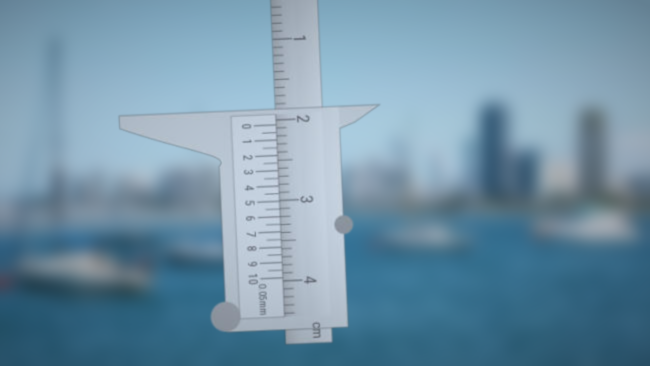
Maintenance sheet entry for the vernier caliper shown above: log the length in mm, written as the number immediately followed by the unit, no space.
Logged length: 20.6mm
